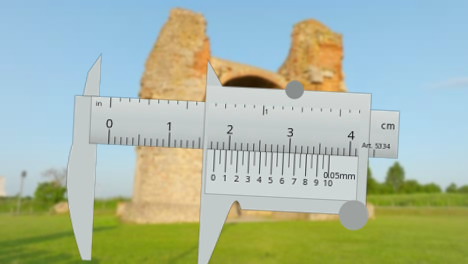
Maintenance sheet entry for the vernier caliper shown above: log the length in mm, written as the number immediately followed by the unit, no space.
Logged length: 17.6mm
